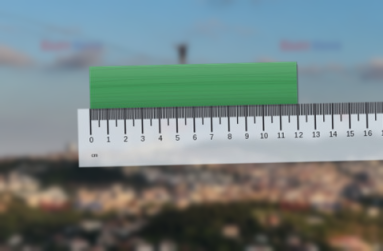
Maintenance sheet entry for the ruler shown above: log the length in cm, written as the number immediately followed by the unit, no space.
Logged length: 12cm
